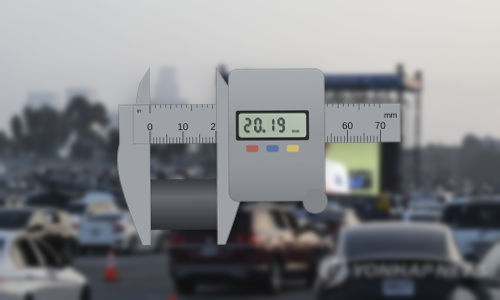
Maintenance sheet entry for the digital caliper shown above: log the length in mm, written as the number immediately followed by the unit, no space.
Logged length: 20.19mm
